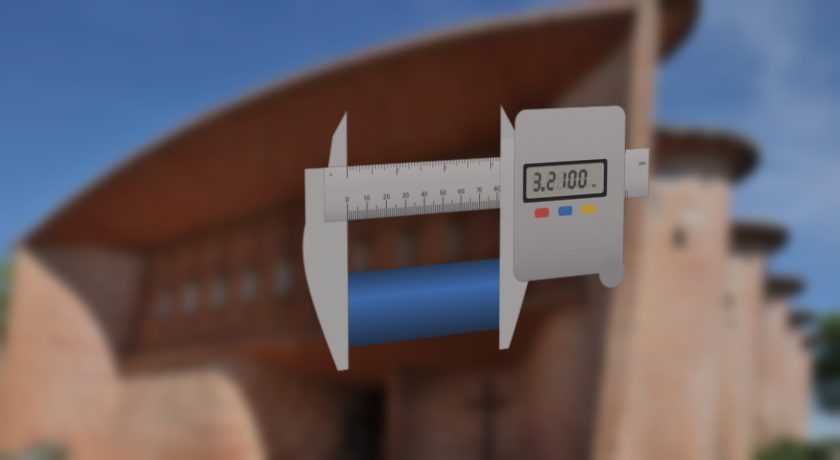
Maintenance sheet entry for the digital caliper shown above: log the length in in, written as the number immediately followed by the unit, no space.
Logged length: 3.2100in
